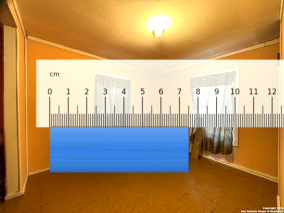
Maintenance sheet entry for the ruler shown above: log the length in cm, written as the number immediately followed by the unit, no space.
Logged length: 7.5cm
